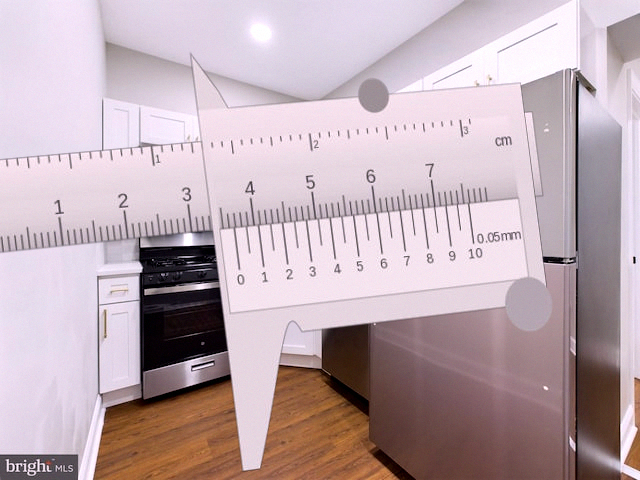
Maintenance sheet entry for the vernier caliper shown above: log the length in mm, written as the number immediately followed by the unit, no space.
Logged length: 36.8mm
